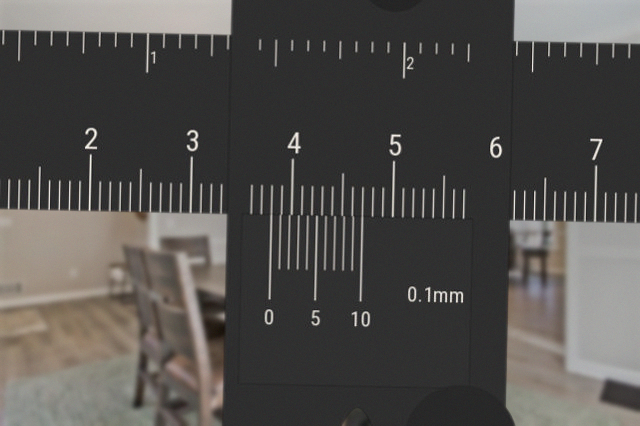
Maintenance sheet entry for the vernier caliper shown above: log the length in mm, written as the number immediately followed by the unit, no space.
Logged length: 38.0mm
